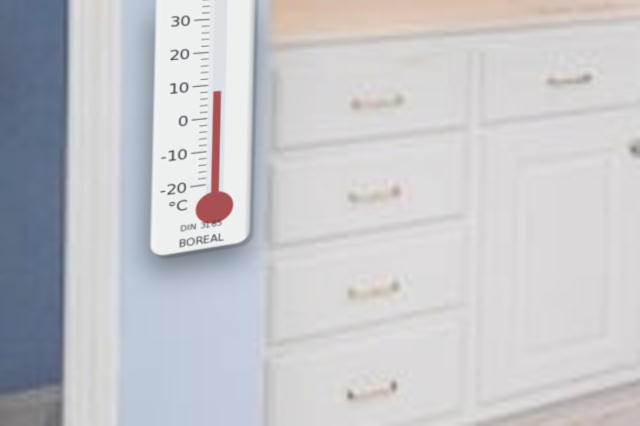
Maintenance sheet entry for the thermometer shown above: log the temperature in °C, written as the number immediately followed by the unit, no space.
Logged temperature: 8°C
